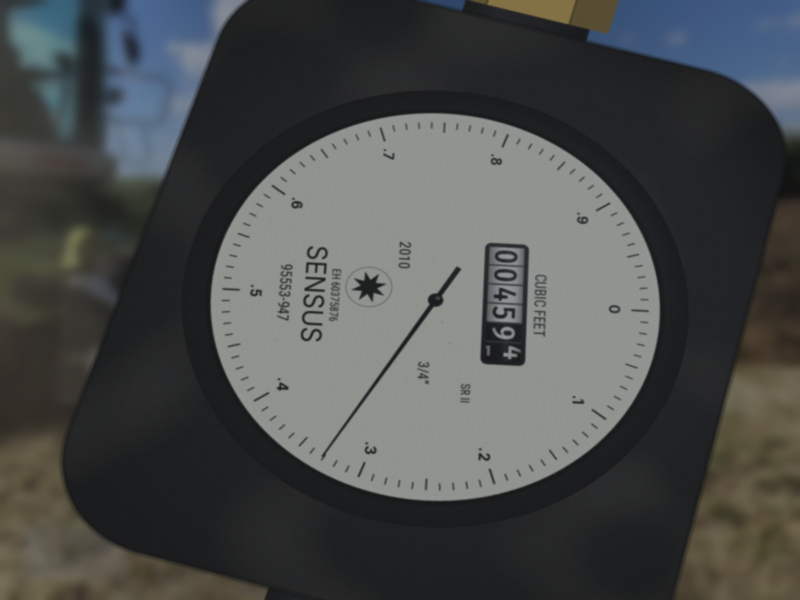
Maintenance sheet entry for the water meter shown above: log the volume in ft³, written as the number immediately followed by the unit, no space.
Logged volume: 4594.33ft³
